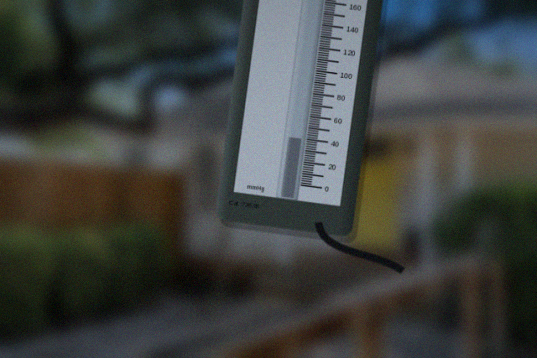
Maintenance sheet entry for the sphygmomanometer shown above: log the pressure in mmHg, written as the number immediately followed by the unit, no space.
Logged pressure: 40mmHg
